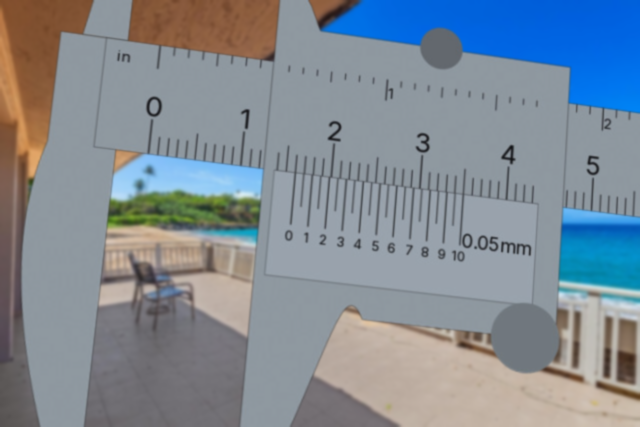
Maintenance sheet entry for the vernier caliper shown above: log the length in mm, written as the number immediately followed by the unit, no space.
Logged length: 16.0mm
